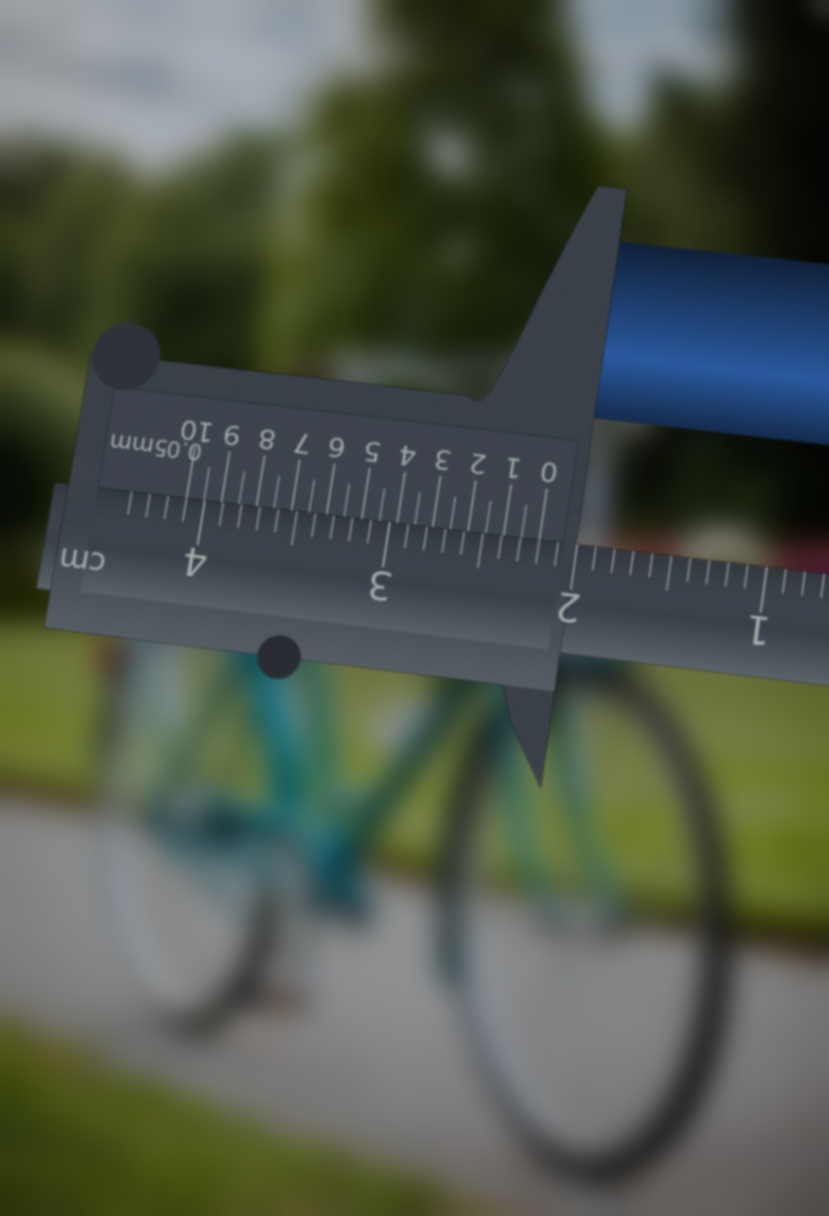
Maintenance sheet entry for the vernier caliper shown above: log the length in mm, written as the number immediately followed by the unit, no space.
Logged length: 22.0mm
